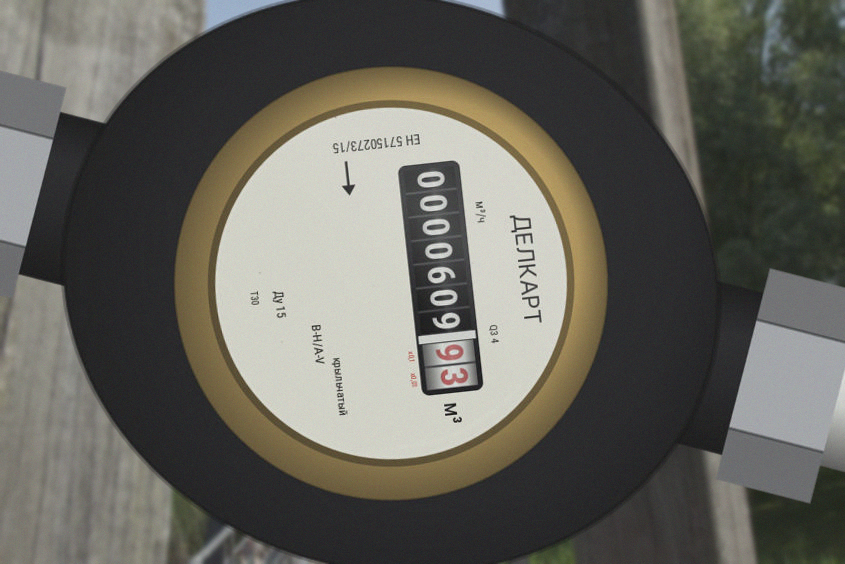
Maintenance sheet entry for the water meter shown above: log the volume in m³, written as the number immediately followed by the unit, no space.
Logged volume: 609.93m³
